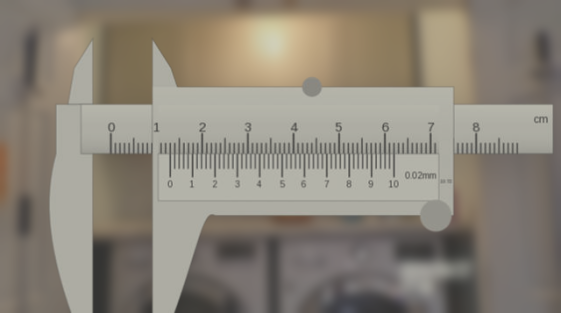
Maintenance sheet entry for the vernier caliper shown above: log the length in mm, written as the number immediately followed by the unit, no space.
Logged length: 13.0mm
